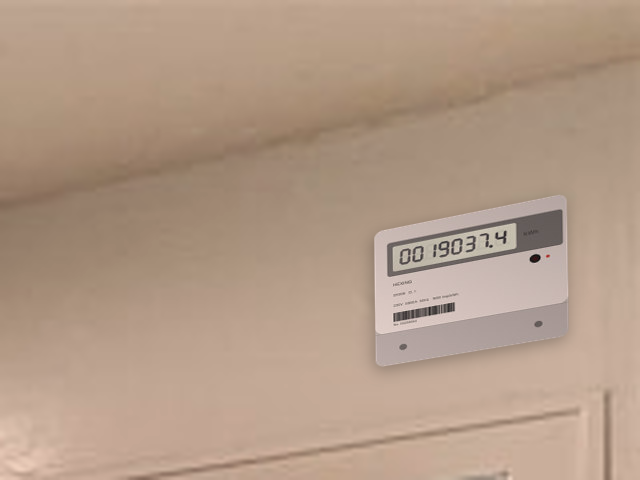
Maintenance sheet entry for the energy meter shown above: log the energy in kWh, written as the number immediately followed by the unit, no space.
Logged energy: 19037.4kWh
